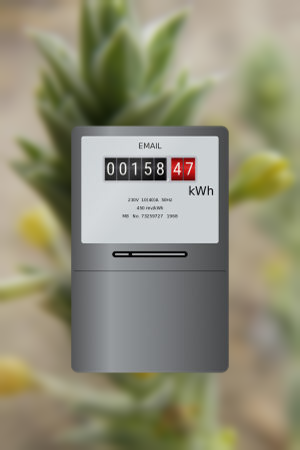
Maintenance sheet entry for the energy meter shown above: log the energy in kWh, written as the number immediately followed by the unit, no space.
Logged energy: 158.47kWh
